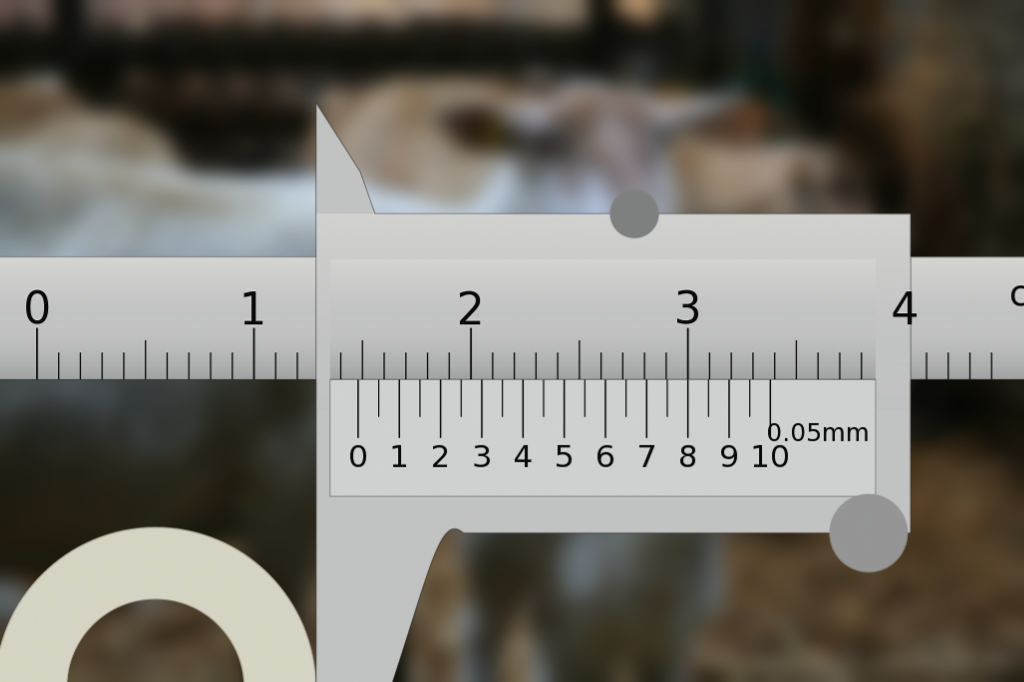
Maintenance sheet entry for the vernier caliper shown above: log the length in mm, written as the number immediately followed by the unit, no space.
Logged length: 14.8mm
